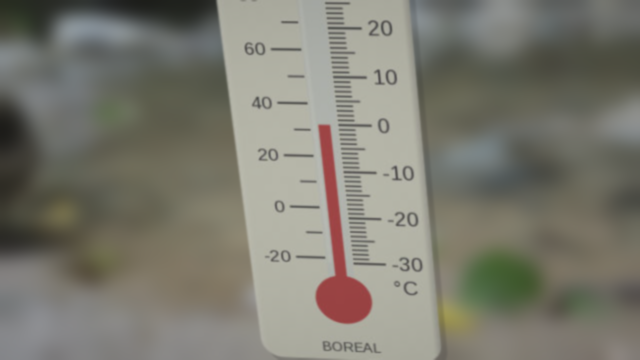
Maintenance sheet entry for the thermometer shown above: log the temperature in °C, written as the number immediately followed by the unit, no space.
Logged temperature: 0°C
